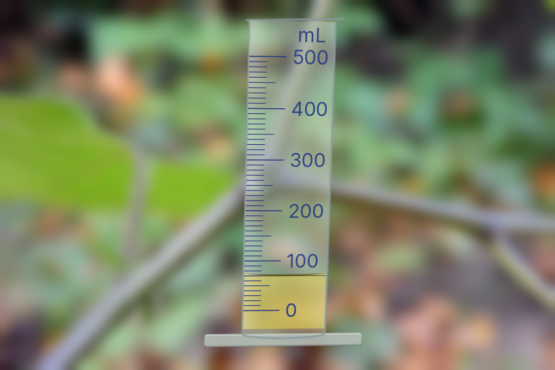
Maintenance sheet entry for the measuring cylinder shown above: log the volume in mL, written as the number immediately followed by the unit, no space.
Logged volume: 70mL
